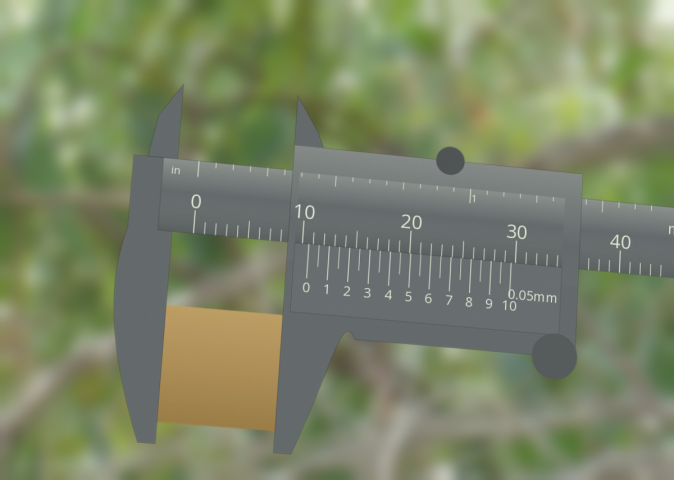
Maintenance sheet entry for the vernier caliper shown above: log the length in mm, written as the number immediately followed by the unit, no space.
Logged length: 10.6mm
